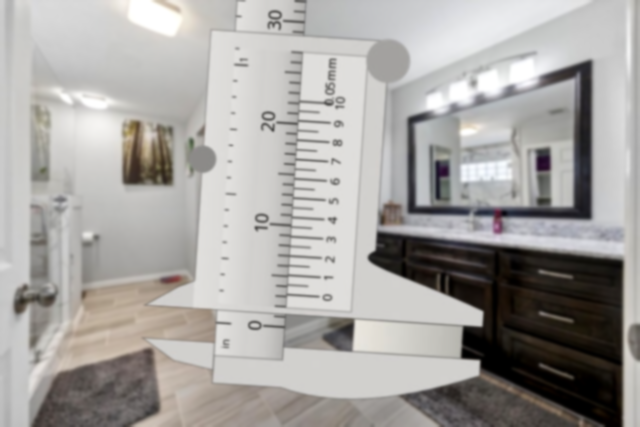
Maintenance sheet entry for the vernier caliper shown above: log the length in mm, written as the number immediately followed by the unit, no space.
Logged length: 3.2mm
